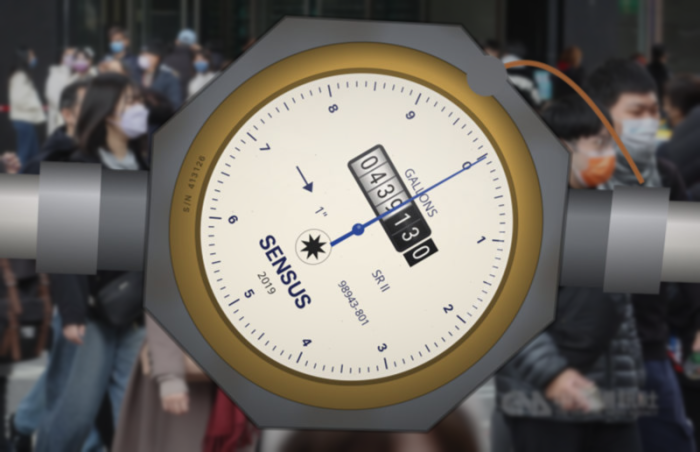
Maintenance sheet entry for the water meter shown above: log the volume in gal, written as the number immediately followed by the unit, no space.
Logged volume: 439130.0gal
